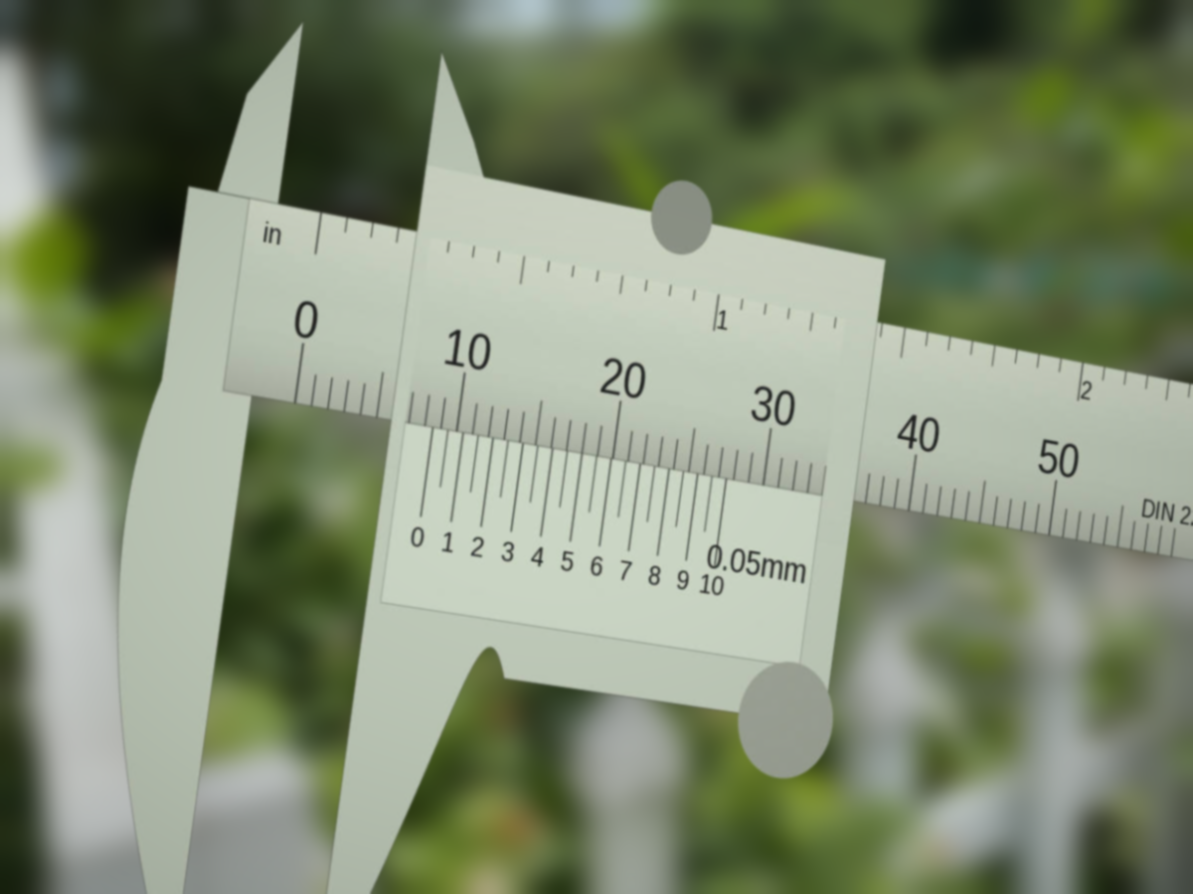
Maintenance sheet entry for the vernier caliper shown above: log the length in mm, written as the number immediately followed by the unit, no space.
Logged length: 8.5mm
